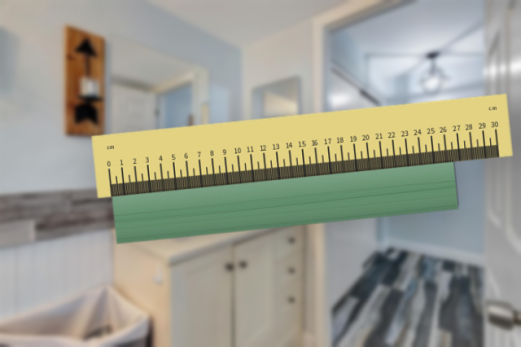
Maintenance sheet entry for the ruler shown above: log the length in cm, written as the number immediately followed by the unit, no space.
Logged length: 26.5cm
